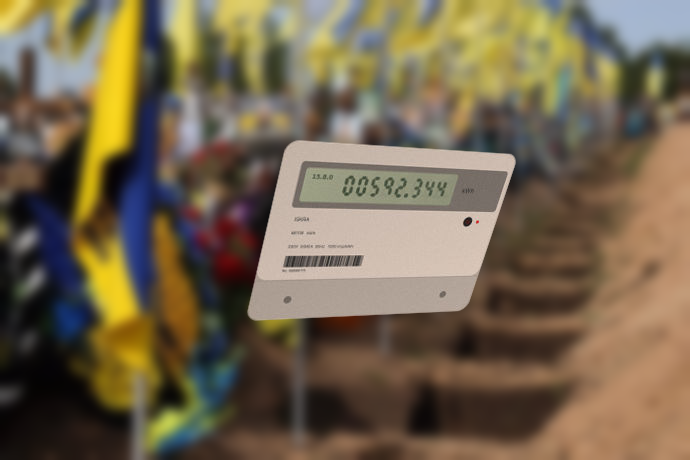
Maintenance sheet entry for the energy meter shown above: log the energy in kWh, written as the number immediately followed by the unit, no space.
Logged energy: 592.344kWh
